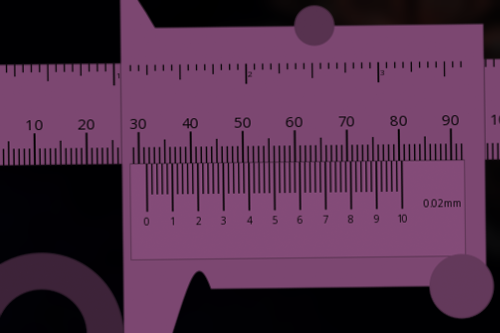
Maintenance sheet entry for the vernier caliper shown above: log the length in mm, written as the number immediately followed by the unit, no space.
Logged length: 31.5mm
